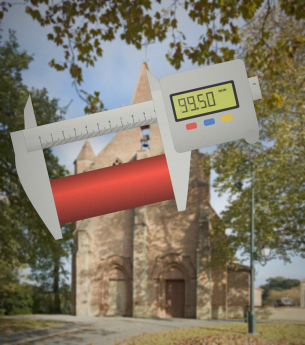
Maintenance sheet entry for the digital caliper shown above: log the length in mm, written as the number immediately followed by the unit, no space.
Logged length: 99.50mm
